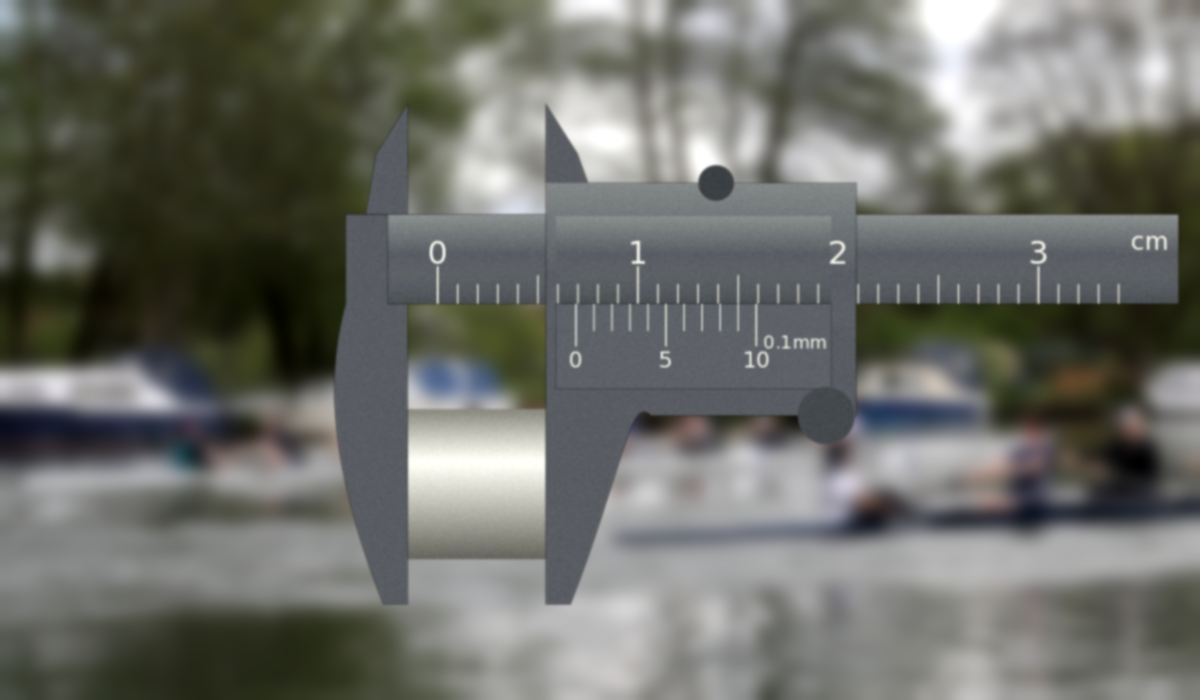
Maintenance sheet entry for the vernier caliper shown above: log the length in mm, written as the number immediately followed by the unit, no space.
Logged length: 6.9mm
